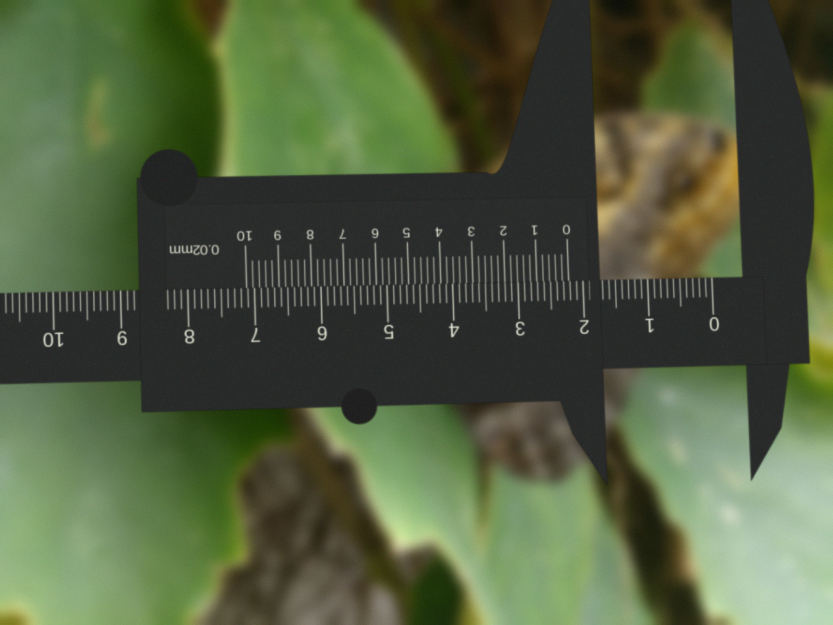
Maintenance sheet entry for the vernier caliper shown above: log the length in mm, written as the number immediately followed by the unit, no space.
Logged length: 22.2mm
